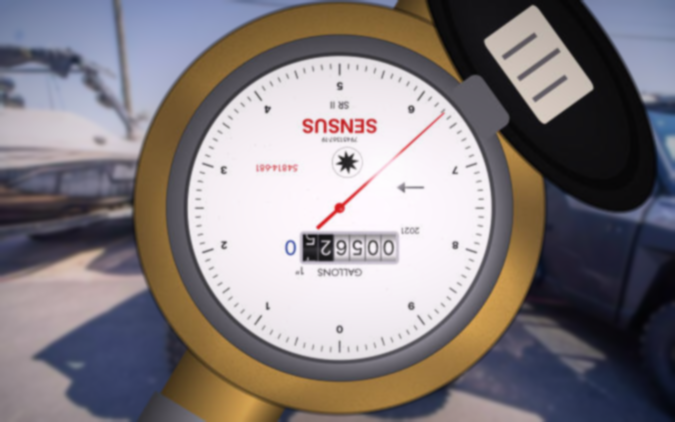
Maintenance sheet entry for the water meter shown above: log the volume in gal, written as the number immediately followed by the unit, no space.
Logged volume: 56246.3gal
